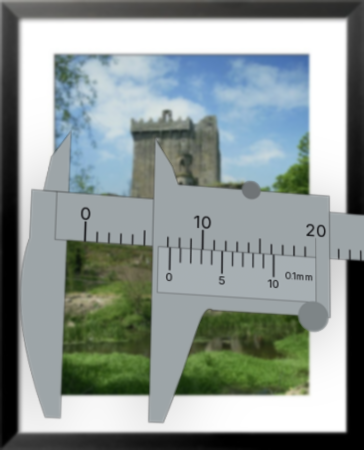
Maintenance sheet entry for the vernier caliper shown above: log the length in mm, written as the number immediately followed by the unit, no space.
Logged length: 7.2mm
